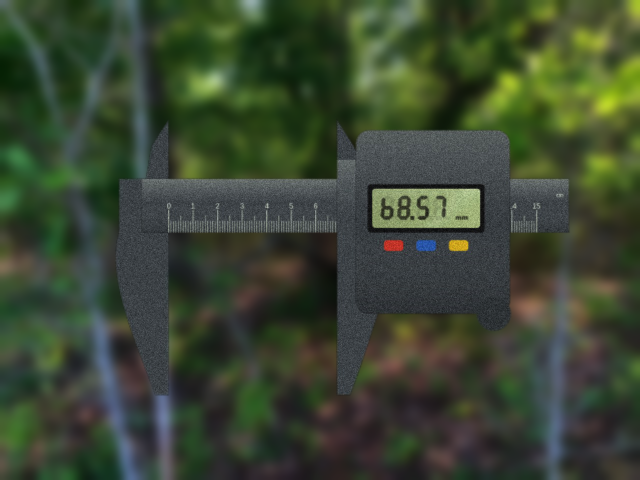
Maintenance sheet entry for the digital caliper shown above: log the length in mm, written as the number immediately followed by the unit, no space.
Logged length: 68.57mm
